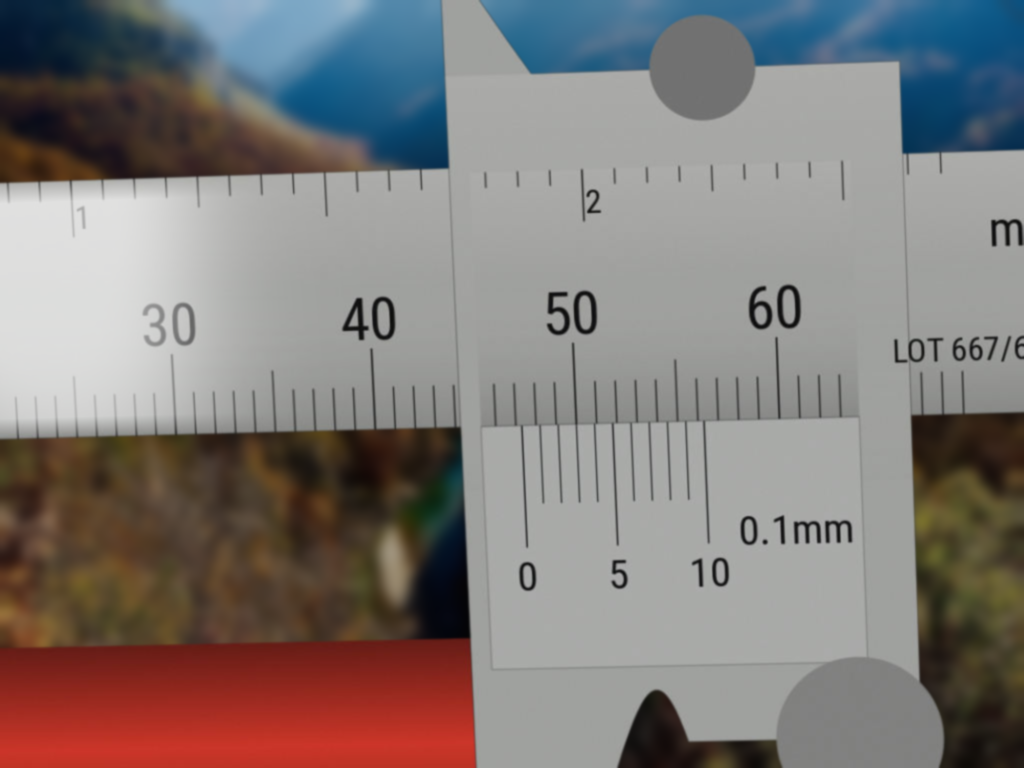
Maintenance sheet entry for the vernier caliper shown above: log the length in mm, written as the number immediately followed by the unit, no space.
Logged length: 47.3mm
